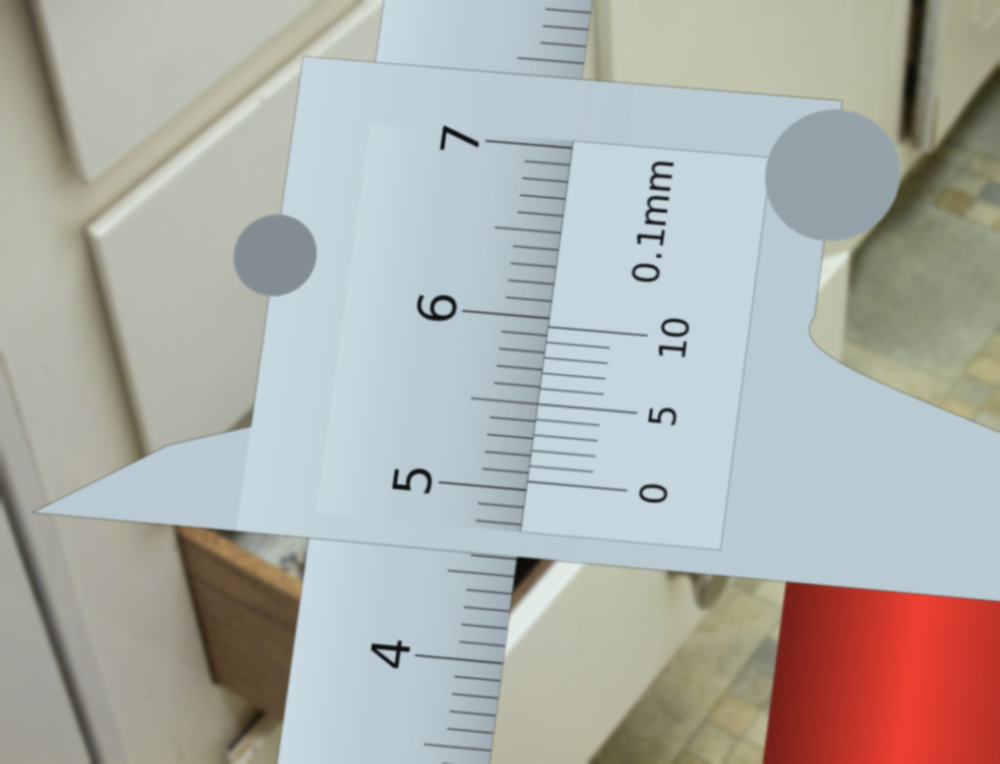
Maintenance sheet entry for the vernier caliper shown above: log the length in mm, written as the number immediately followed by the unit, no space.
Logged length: 50.5mm
